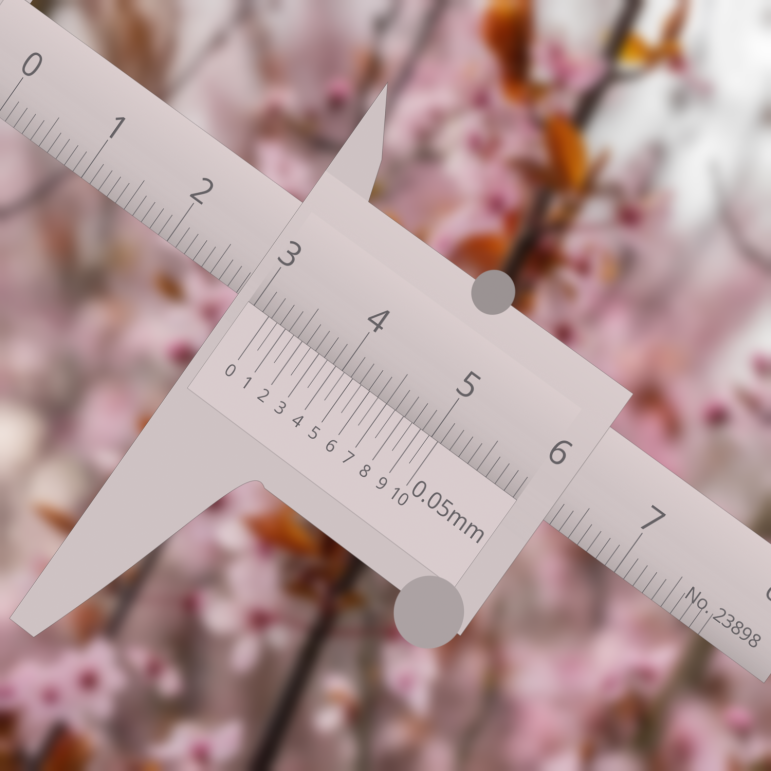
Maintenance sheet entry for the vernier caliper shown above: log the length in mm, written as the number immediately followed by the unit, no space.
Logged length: 31.7mm
